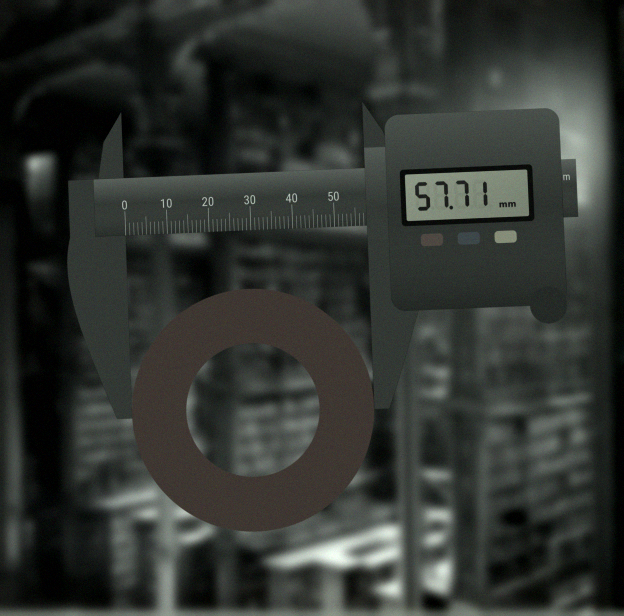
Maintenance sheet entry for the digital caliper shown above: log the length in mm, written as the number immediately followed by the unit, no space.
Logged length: 57.71mm
